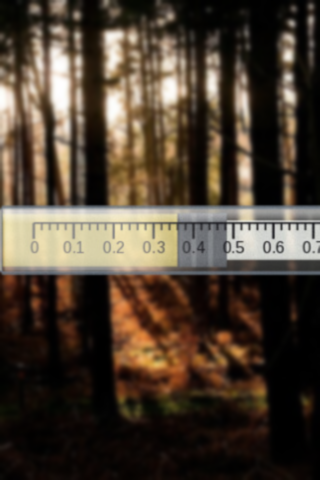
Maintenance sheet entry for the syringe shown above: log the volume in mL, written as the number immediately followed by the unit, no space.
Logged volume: 0.36mL
